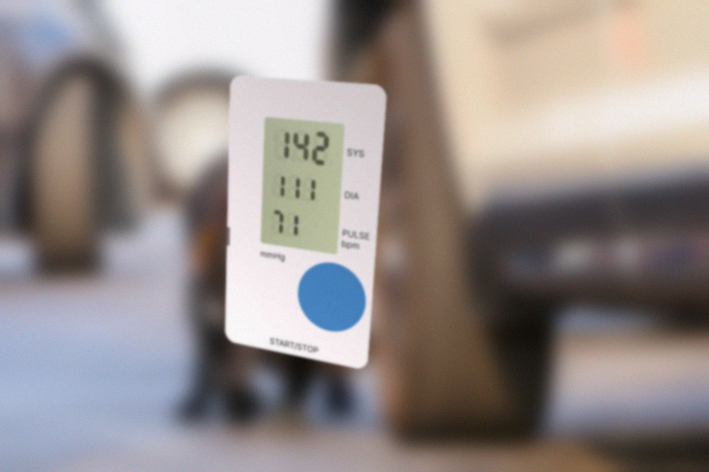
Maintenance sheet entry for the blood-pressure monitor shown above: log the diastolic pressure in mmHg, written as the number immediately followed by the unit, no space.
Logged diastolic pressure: 111mmHg
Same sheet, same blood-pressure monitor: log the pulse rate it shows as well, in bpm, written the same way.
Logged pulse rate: 71bpm
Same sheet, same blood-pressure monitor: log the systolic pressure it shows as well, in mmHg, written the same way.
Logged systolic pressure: 142mmHg
